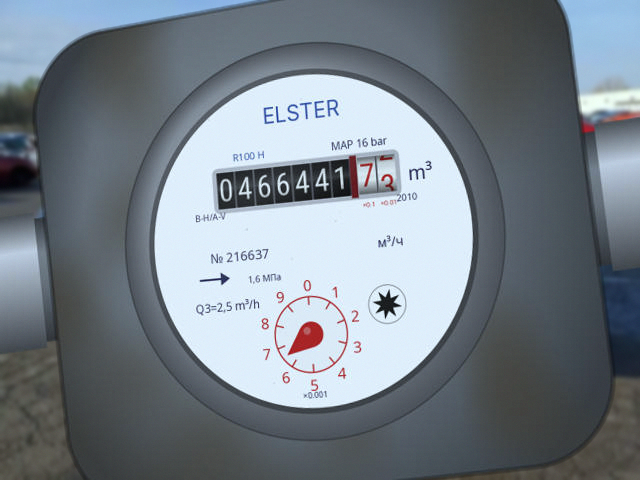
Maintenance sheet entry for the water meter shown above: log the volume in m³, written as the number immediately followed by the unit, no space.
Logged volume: 466441.726m³
